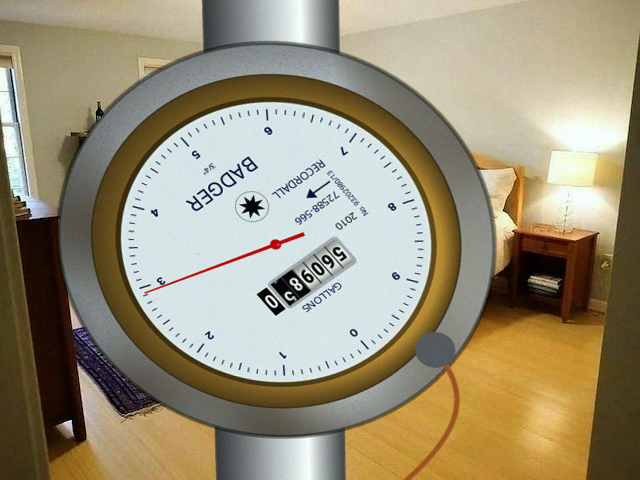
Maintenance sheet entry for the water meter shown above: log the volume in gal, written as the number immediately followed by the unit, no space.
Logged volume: 5609852.9gal
